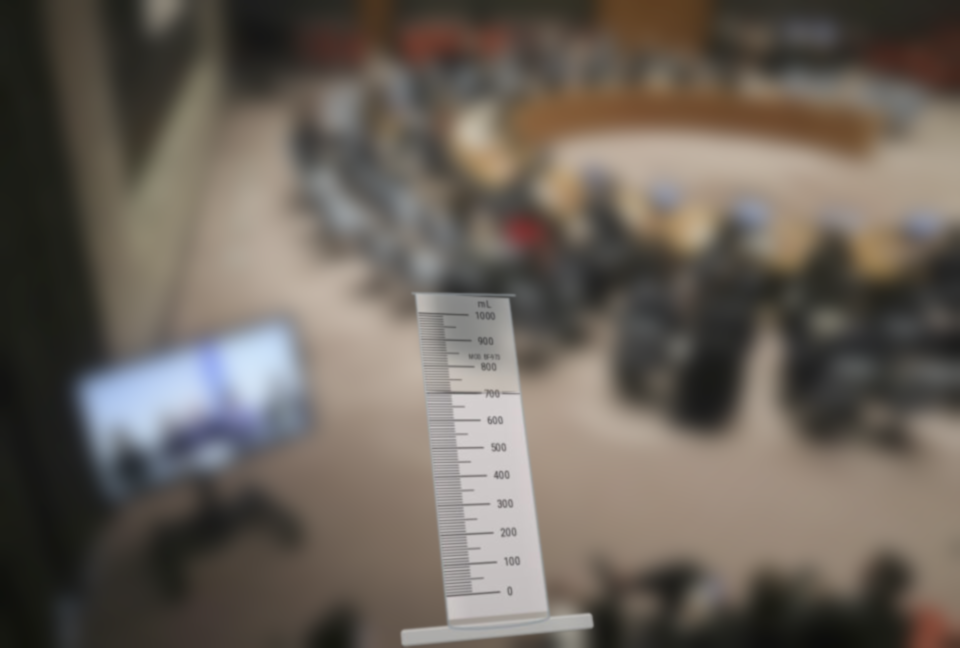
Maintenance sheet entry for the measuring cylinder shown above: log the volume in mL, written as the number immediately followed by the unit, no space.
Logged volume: 700mL
